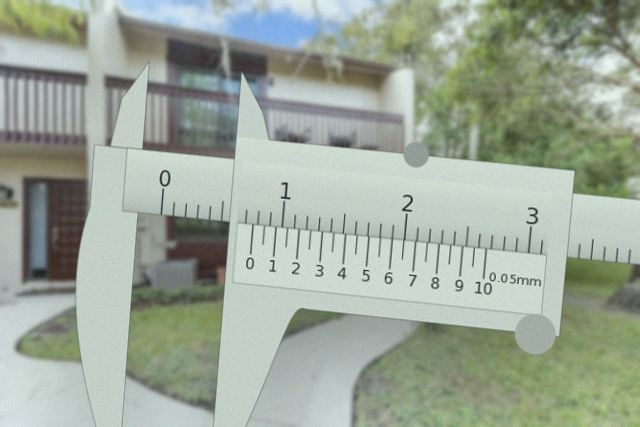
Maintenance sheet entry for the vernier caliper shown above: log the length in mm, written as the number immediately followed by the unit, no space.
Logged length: 7.6mm
